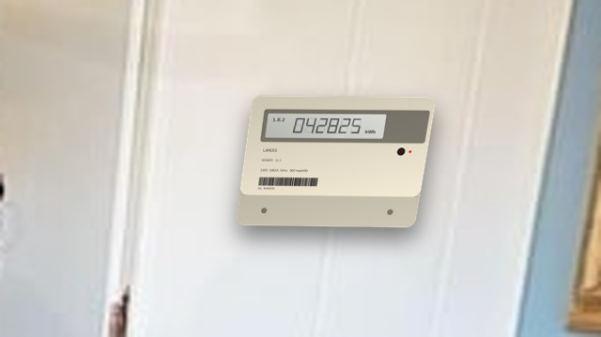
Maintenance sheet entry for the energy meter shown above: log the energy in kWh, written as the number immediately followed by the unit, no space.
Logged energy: 42825kWh
